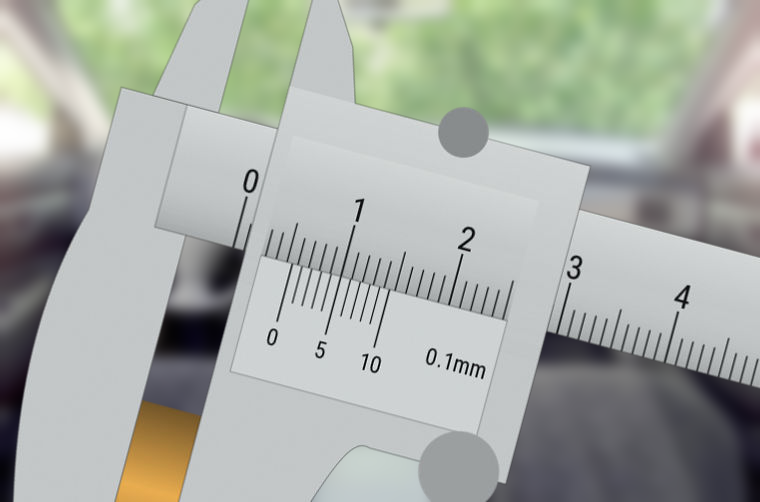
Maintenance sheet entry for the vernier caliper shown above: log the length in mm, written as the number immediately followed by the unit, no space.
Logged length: 5.5mm
